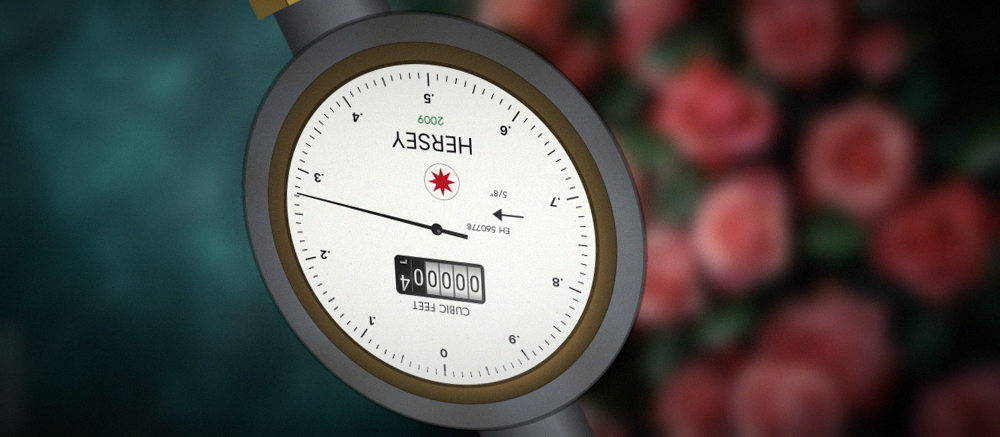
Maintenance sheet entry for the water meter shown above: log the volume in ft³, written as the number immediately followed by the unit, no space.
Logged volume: 4.27ft³
